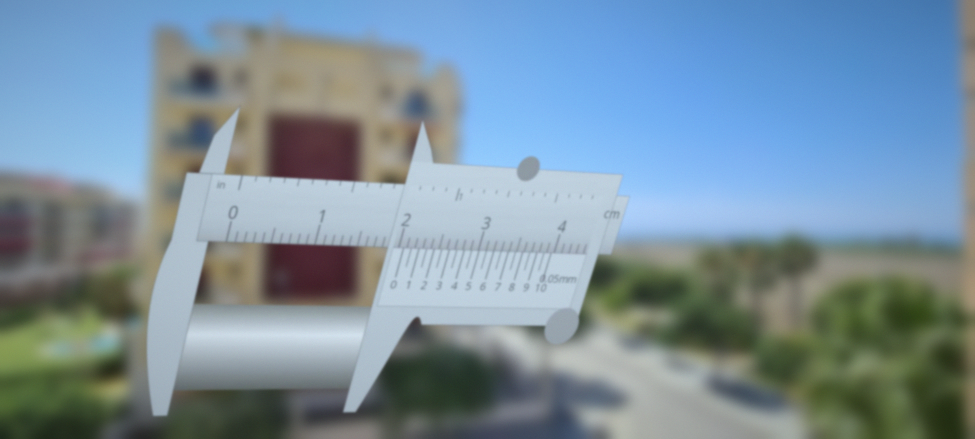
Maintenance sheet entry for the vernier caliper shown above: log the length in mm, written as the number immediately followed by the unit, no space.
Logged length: 20.6mm
